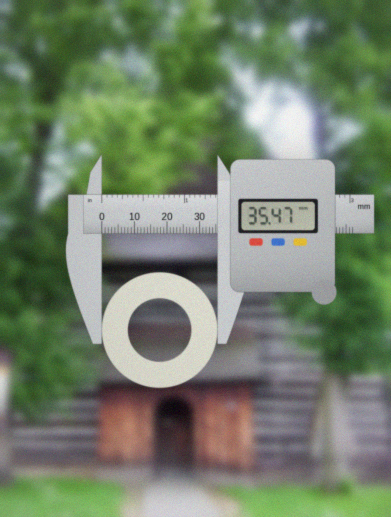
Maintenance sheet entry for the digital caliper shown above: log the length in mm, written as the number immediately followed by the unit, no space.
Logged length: 35.47mm
